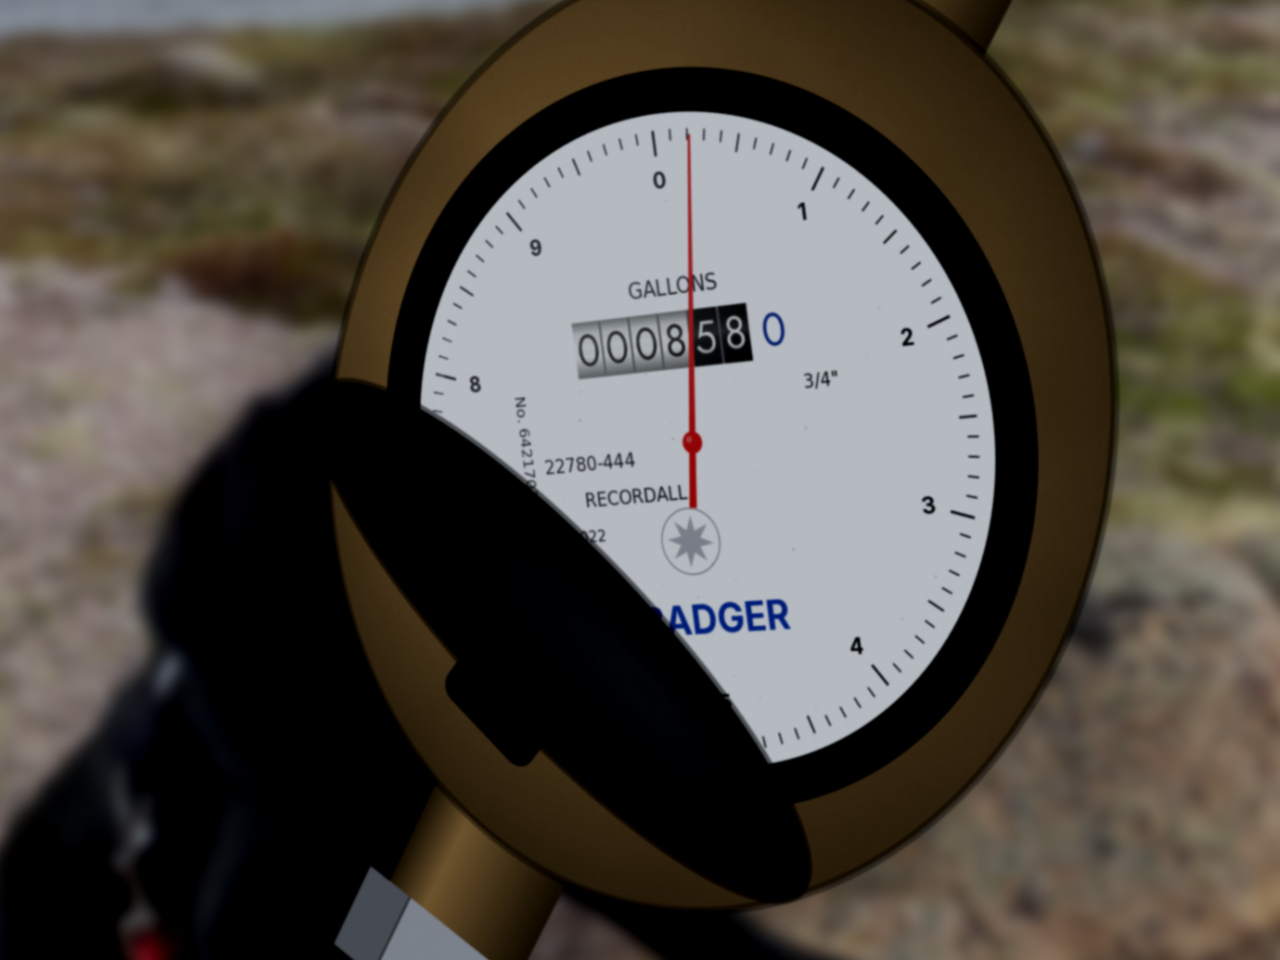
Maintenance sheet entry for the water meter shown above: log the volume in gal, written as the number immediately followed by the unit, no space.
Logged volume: 8580.2gal
